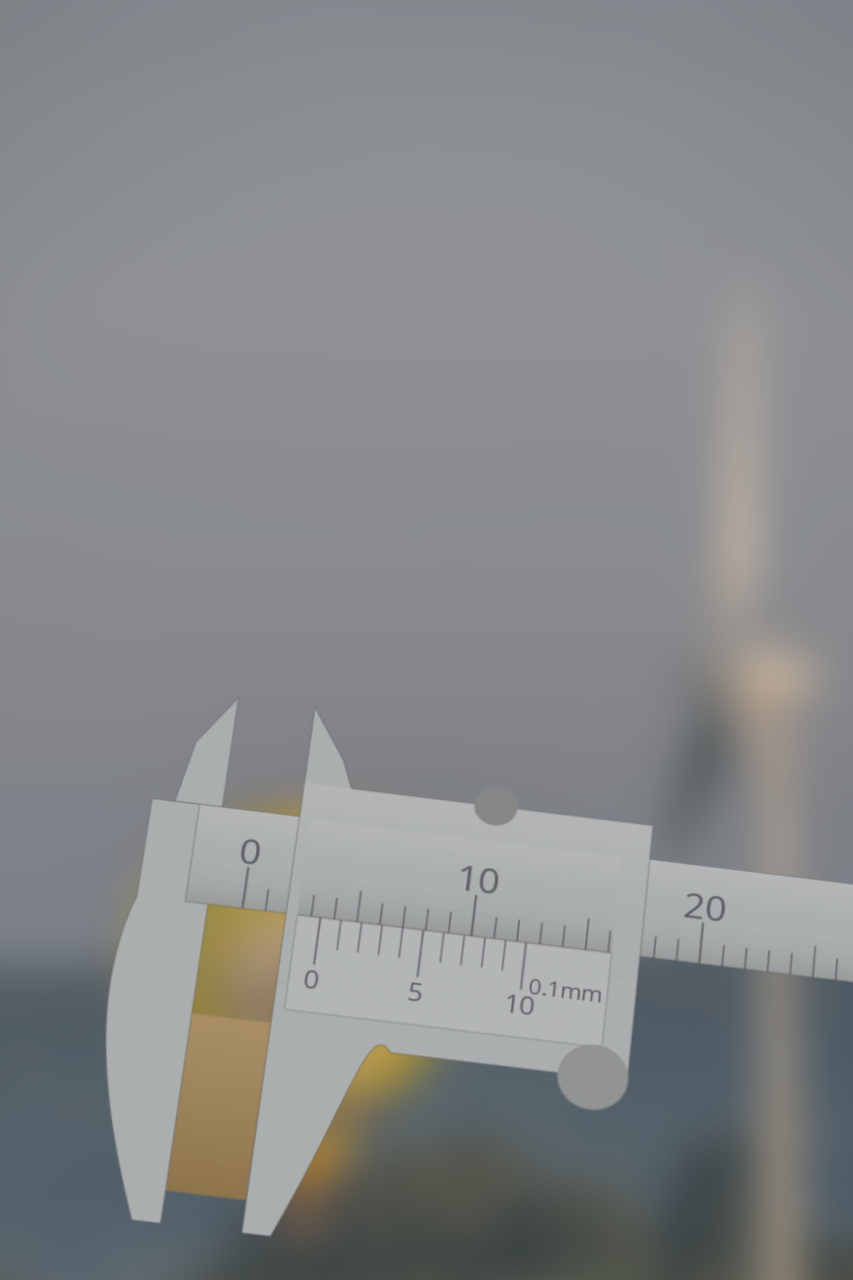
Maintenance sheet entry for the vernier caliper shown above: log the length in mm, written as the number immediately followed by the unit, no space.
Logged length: 3.4mm
